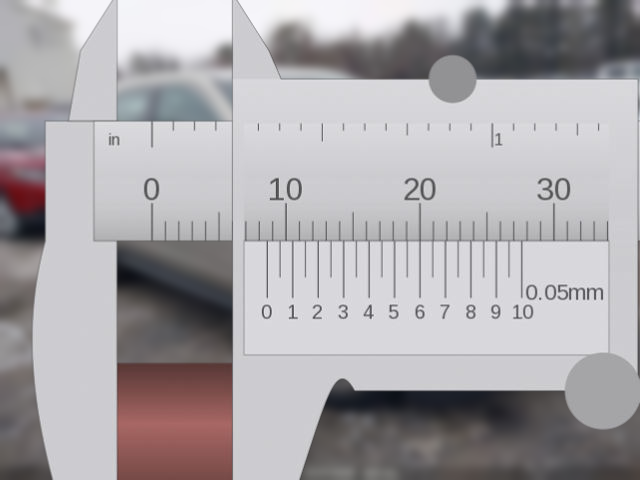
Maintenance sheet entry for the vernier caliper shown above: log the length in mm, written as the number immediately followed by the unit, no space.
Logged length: 8.6mm
